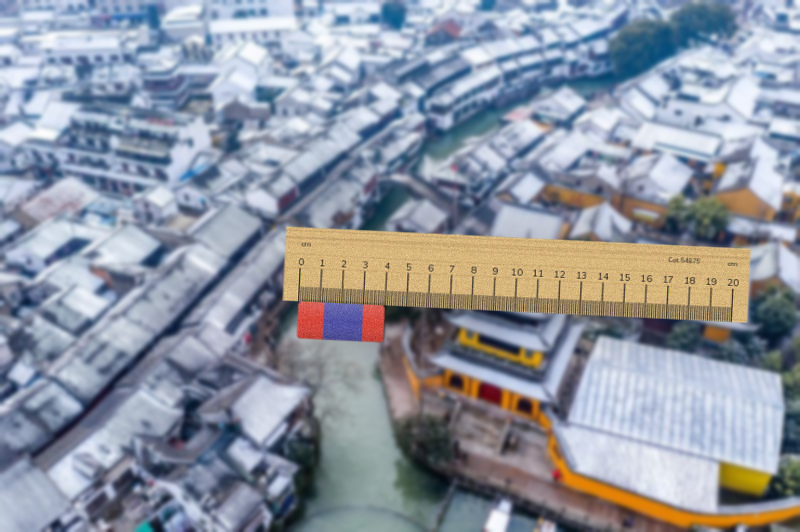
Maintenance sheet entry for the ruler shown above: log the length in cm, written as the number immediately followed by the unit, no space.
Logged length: 4cm
